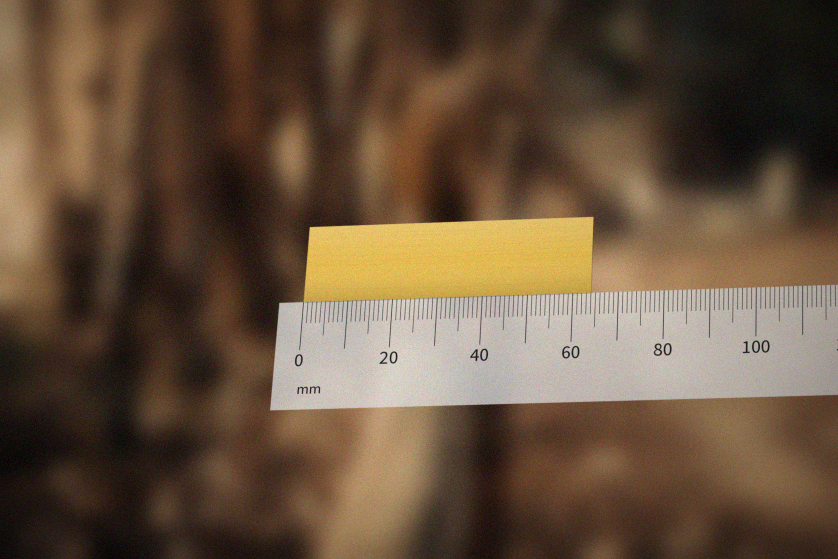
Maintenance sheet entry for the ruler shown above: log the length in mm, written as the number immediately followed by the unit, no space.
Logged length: 64mm
